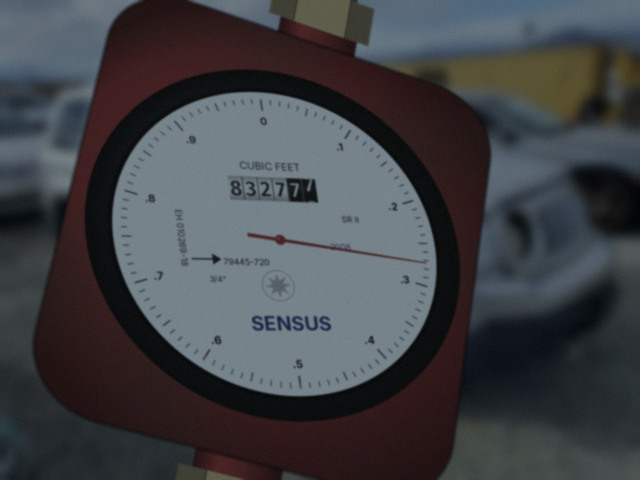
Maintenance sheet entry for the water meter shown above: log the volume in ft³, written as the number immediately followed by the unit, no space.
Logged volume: 832777.27ft³
